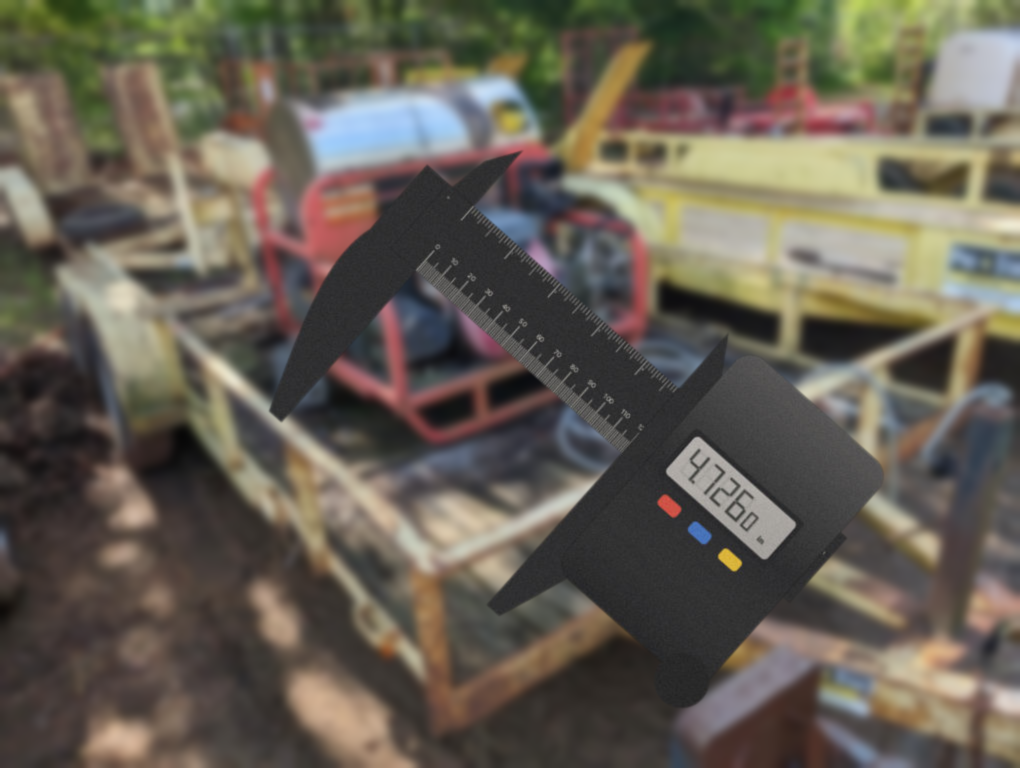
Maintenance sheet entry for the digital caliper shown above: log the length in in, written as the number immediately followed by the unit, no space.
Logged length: 4.7260in
